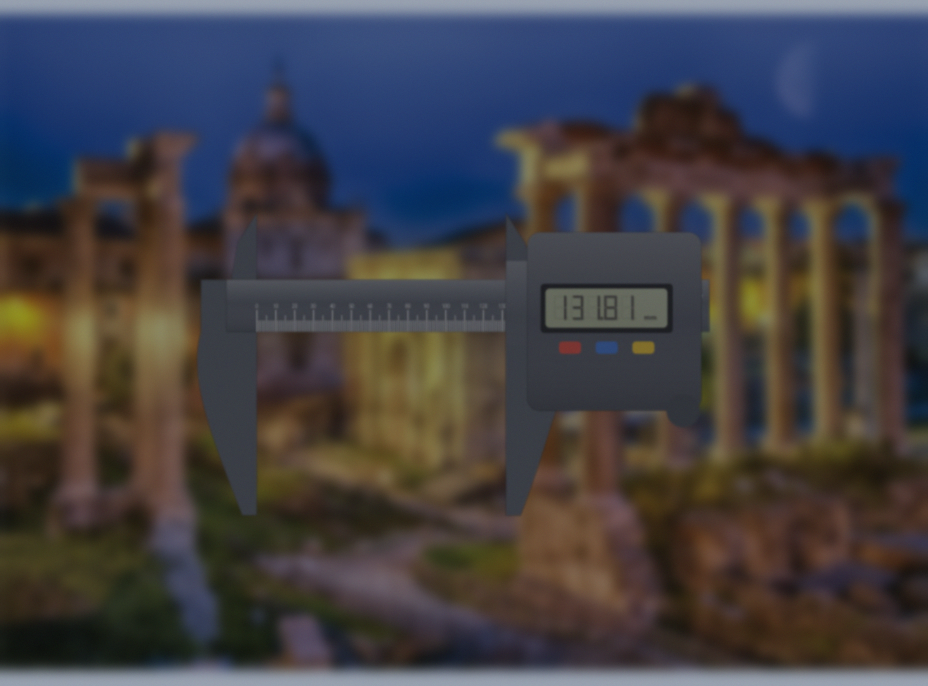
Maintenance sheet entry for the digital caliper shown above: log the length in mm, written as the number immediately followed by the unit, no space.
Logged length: 131.81mm
